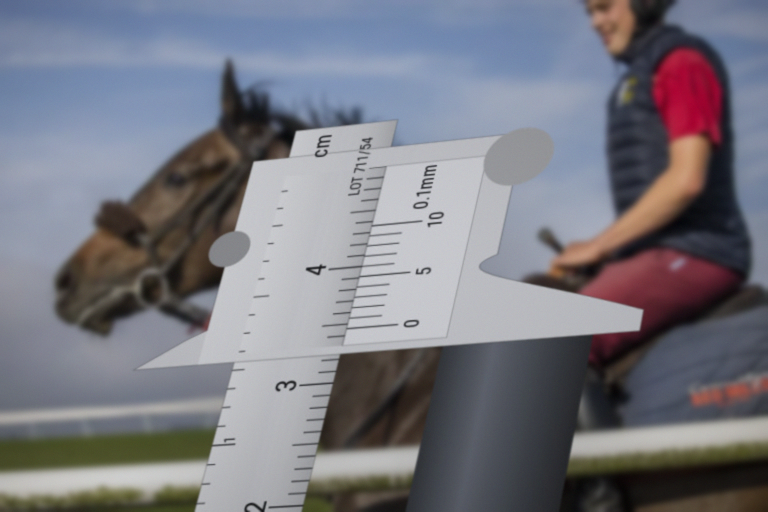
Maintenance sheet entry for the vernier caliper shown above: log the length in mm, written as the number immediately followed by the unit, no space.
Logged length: 34.6mm
